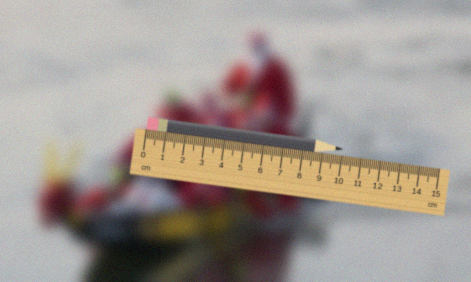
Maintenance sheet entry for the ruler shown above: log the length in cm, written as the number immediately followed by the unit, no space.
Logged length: 10cm
